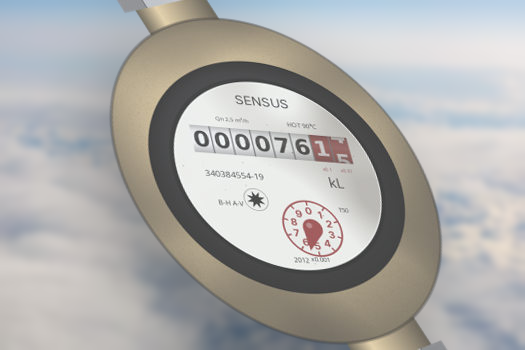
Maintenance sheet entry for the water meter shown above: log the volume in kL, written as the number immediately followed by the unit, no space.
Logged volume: 76.145kL
